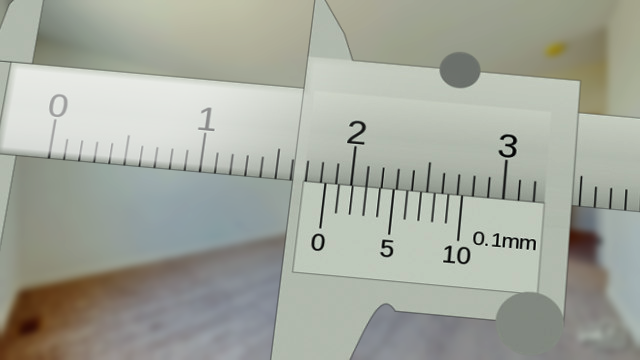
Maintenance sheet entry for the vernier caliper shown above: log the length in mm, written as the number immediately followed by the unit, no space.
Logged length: 18.3mm
